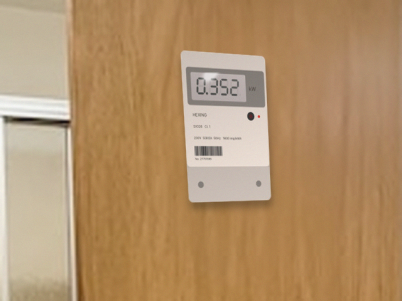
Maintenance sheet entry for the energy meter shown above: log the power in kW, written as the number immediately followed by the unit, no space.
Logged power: 0.352kW
